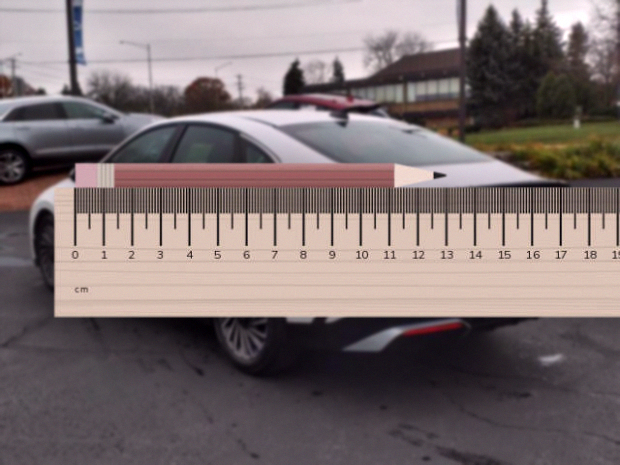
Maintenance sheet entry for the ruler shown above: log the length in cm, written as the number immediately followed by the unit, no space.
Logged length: 13cm
